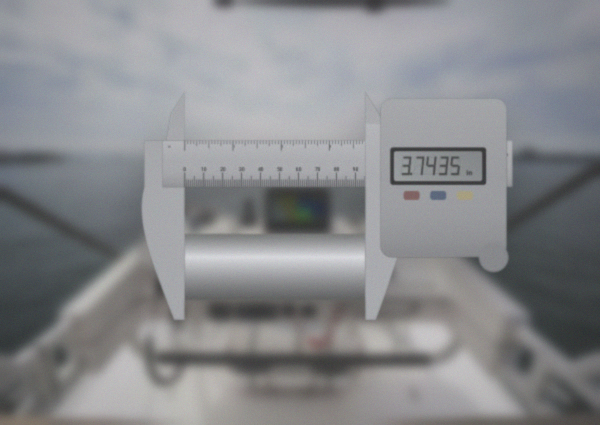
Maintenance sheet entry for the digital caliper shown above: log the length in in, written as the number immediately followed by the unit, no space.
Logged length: 3.7435in
